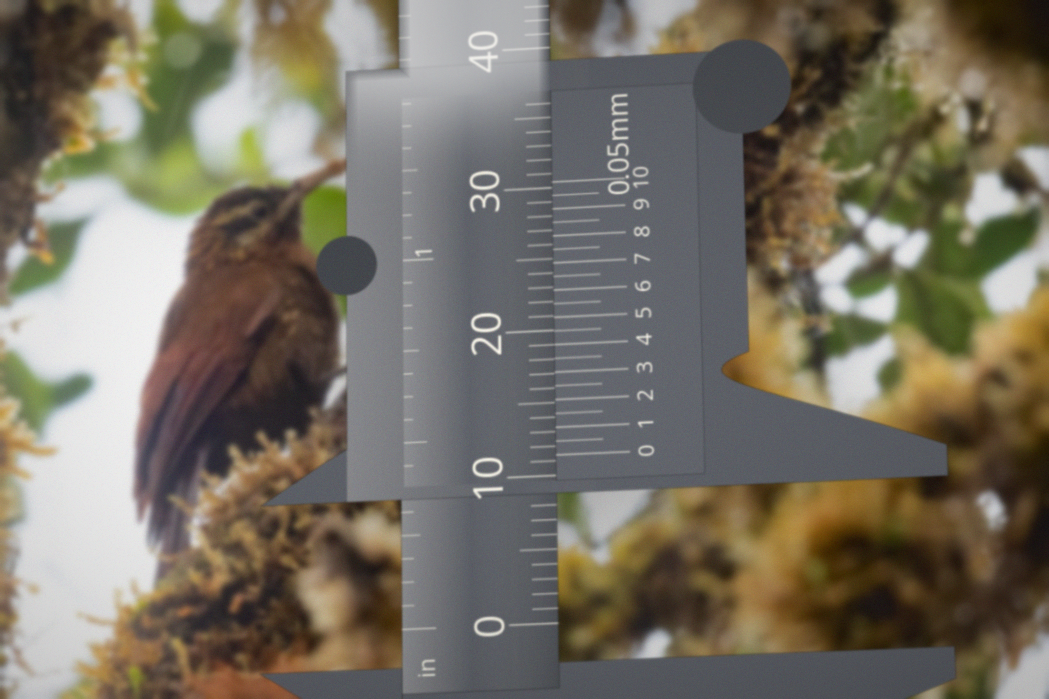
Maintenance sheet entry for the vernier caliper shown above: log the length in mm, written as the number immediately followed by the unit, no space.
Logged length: 11.4mm
